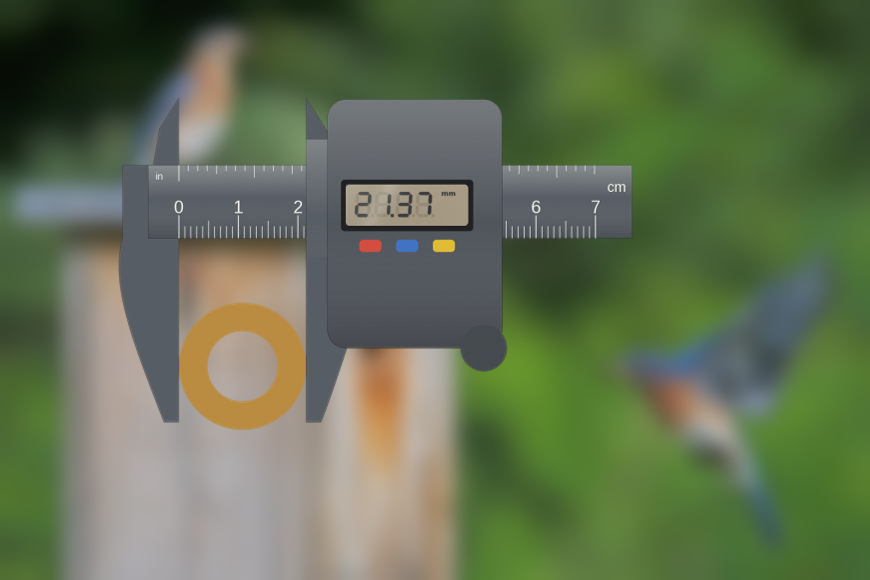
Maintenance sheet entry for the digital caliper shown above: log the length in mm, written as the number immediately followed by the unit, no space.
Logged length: 21.37mm
